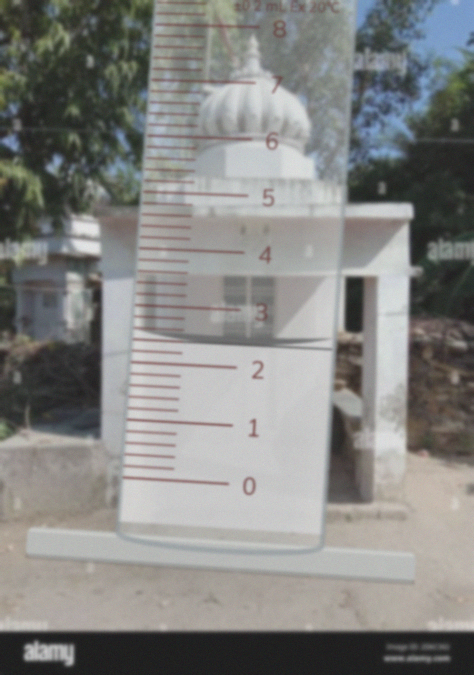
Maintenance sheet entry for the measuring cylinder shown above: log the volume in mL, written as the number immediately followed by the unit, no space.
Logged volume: 2.4mL
